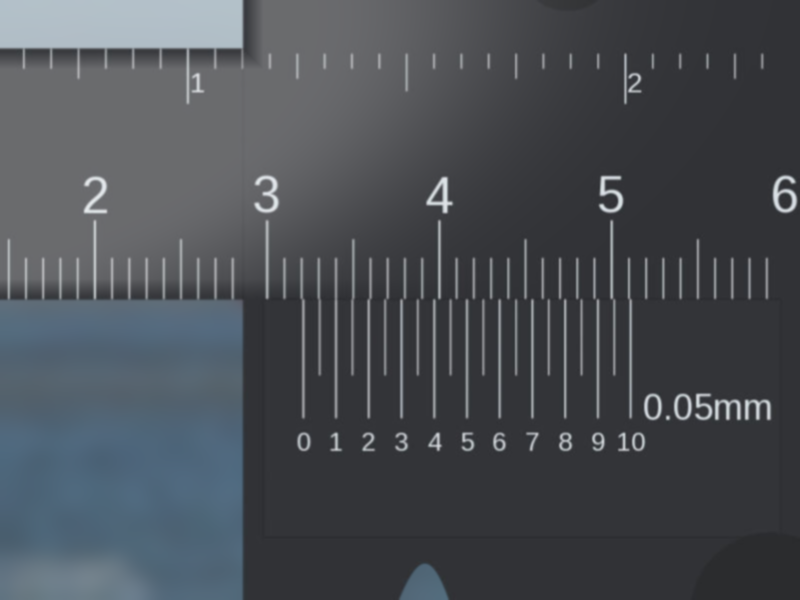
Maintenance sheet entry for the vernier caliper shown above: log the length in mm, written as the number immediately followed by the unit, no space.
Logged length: 32.1mm
